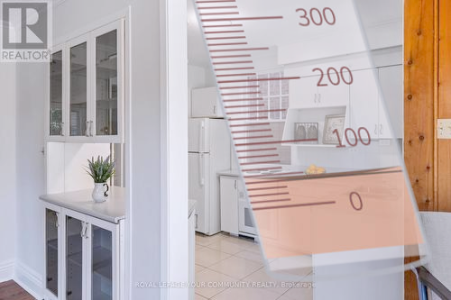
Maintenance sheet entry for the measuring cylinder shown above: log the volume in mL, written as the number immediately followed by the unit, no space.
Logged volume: 40mL
